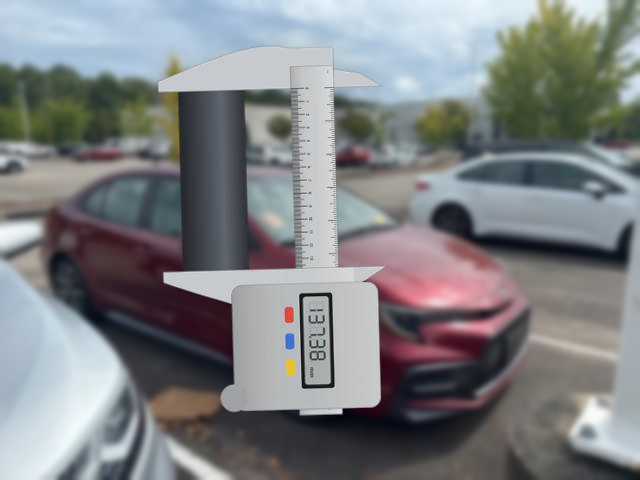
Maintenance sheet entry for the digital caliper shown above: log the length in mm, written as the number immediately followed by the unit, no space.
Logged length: 137.38mm
